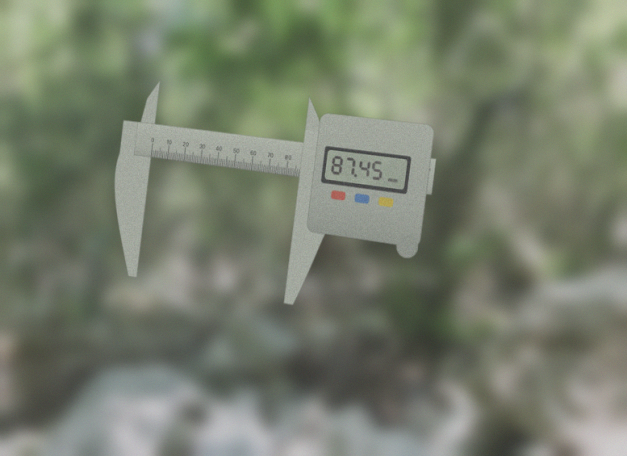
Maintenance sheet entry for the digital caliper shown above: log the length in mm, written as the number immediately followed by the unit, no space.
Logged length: 87.45mm
